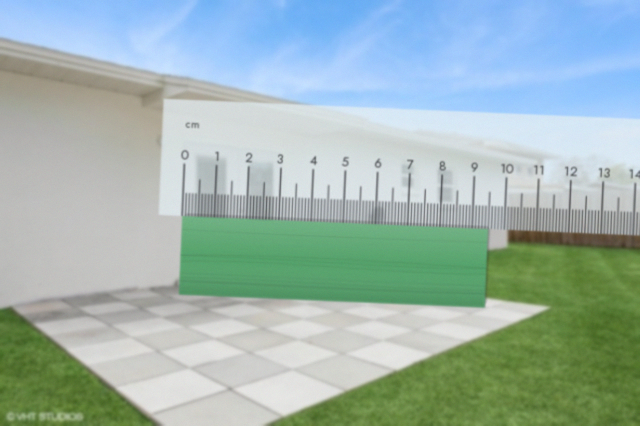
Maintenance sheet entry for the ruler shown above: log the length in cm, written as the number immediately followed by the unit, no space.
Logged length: 9.5cm
